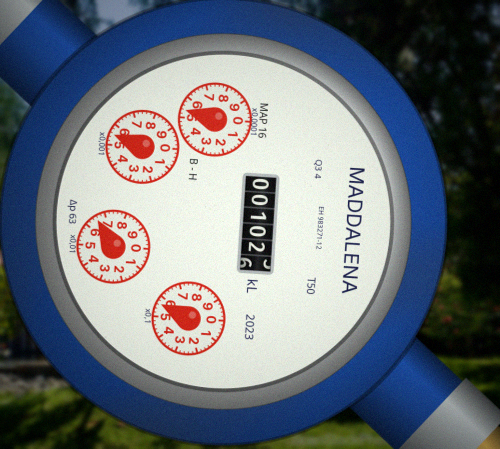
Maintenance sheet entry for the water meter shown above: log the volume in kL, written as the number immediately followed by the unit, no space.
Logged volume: 1025.5655kL
